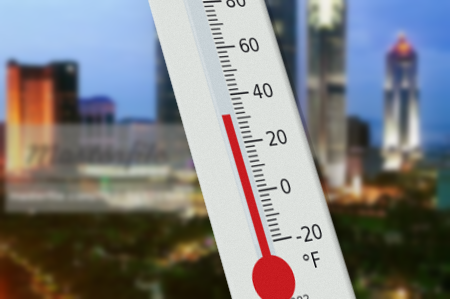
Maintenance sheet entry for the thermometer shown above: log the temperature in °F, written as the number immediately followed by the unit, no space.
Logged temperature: 32°F
